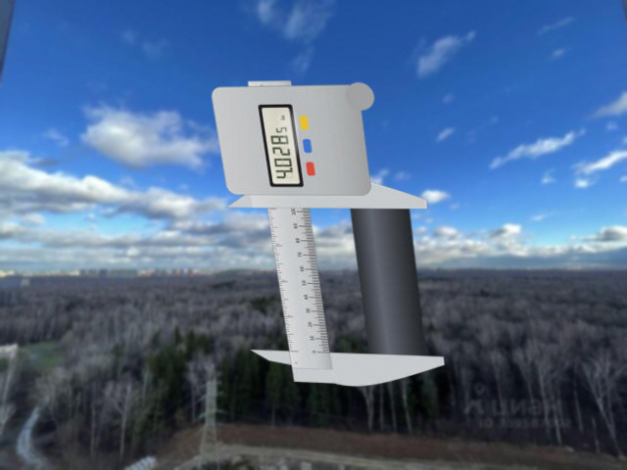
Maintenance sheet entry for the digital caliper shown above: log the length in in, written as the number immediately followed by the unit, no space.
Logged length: 4.0285in
